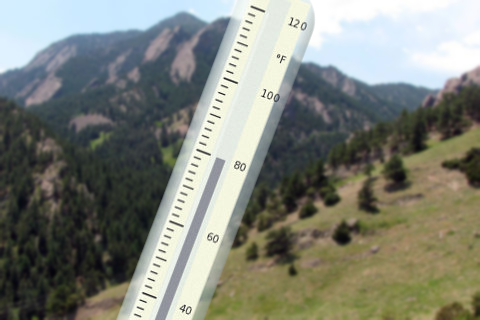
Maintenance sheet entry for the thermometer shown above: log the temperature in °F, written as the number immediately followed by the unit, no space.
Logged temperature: 80°F
